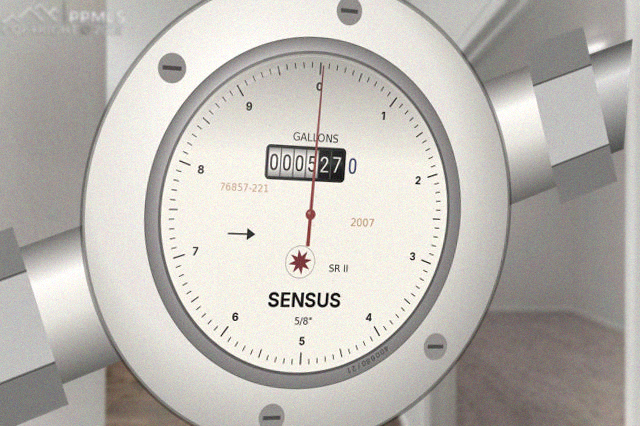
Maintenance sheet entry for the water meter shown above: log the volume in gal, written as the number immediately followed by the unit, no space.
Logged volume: 5270.0gal
